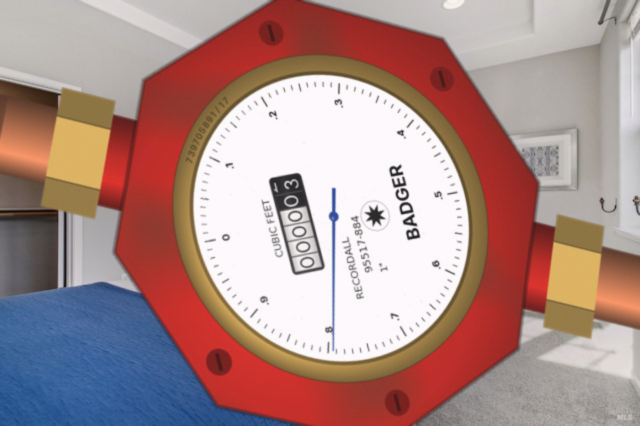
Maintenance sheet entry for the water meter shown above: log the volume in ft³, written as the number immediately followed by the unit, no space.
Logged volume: 2.79ft³
